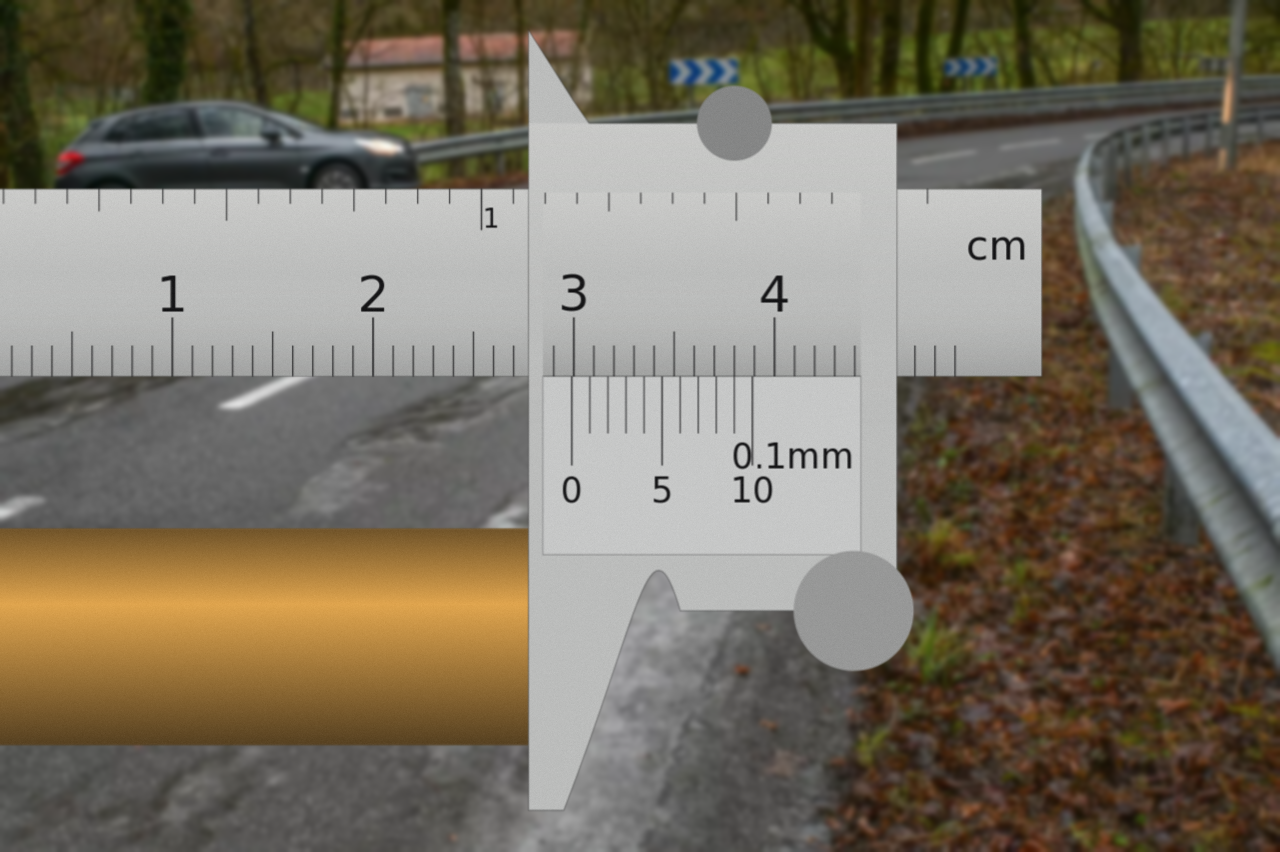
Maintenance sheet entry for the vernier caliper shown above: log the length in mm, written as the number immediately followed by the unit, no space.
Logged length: 29.9mm
